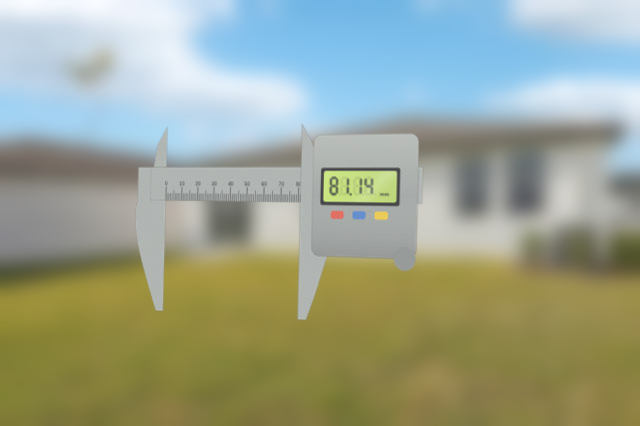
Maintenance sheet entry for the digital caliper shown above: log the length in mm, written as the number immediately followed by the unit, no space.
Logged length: 81.14mm
